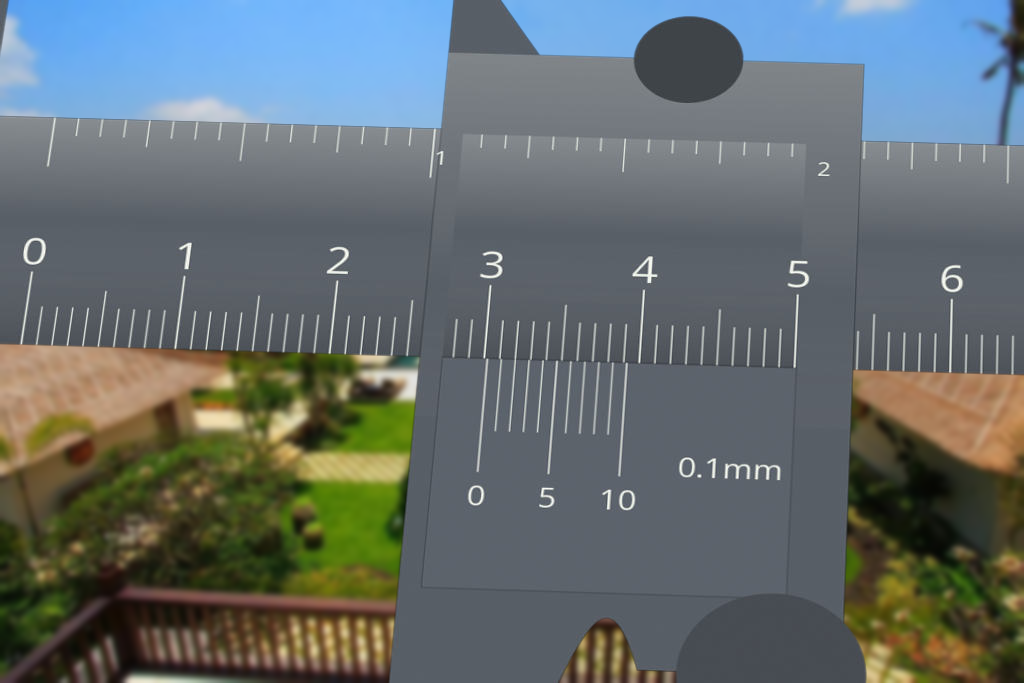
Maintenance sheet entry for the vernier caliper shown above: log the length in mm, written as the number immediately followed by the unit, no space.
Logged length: 30.2mm
